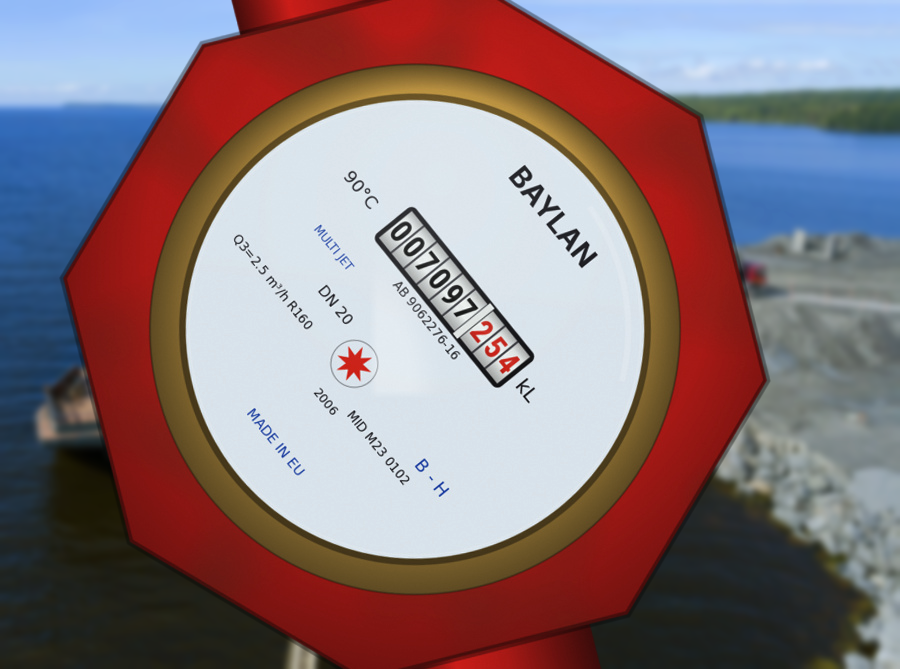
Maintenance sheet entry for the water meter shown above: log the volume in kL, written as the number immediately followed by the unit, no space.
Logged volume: 7097.254kL
